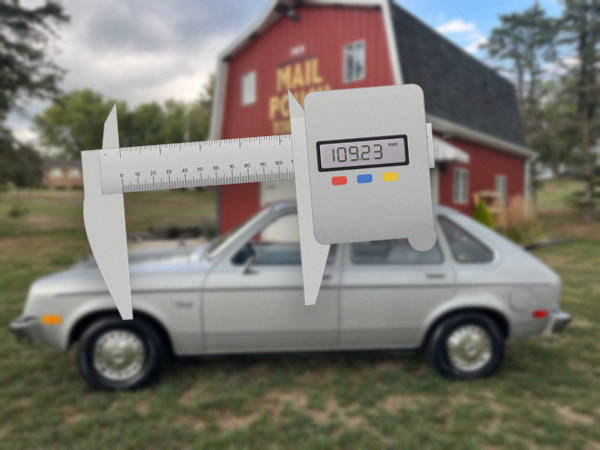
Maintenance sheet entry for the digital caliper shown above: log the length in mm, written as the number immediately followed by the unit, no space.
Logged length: 109.23mm
